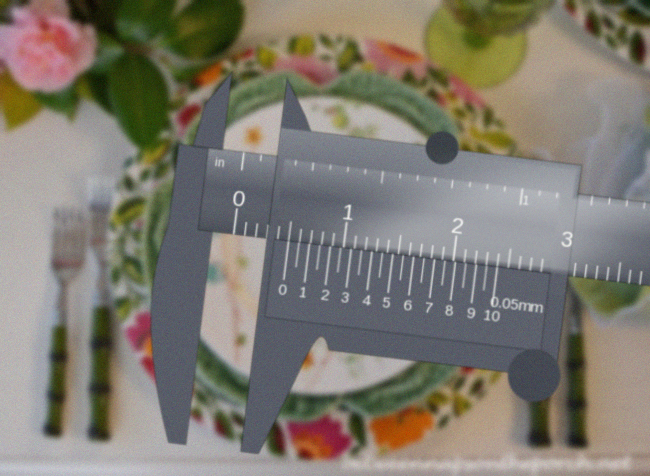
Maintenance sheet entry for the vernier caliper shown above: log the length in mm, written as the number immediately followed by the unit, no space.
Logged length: 5.0mm
